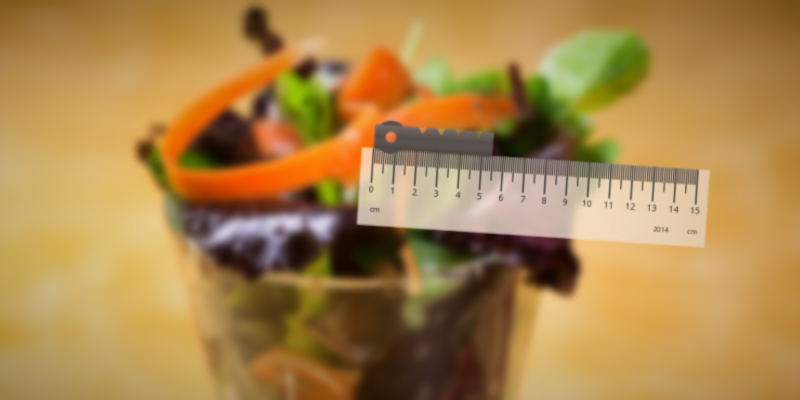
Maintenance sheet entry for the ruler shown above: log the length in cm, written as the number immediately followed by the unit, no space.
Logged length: 5.5cm
